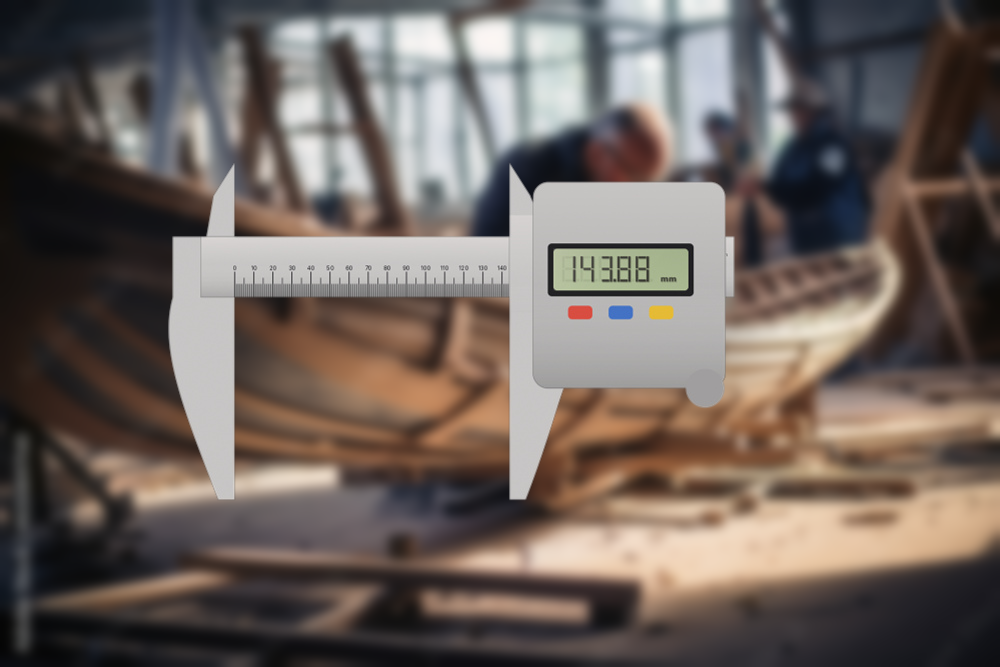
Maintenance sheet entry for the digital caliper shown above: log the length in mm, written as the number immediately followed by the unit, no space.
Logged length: 143.88mm
